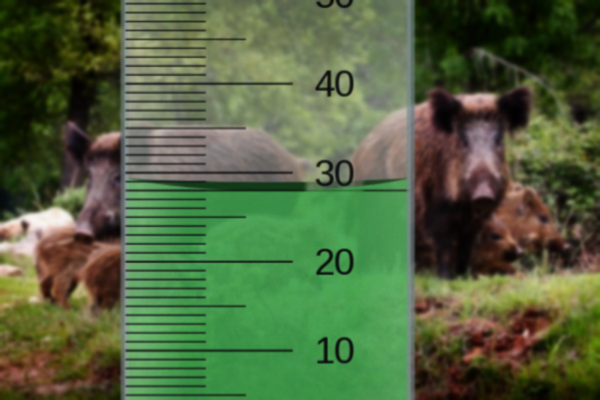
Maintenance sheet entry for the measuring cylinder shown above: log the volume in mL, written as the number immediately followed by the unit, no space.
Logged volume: 28mL
